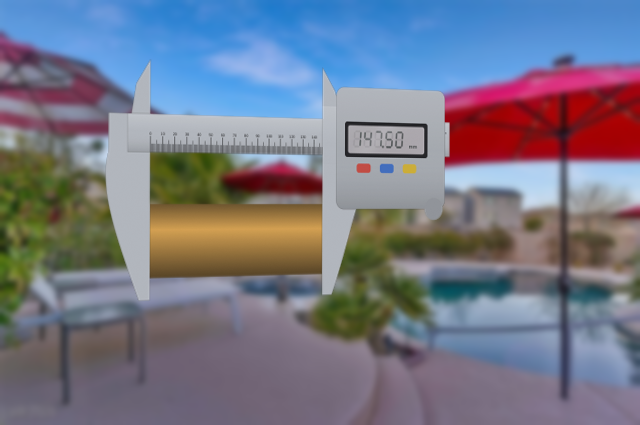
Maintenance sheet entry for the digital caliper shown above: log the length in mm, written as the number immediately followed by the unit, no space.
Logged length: 147.50mm
